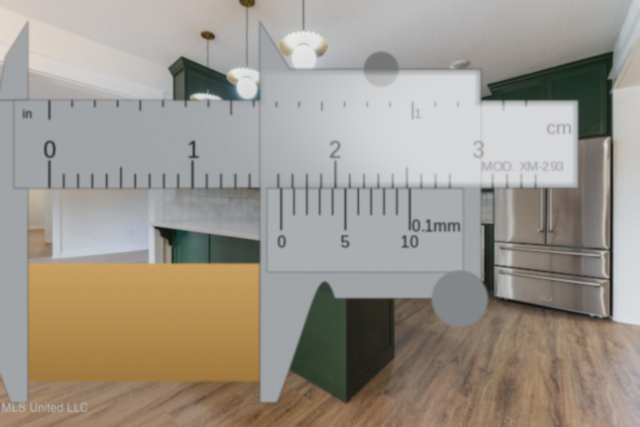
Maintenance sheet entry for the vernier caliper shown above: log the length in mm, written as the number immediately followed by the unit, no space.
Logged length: 16.2mm
